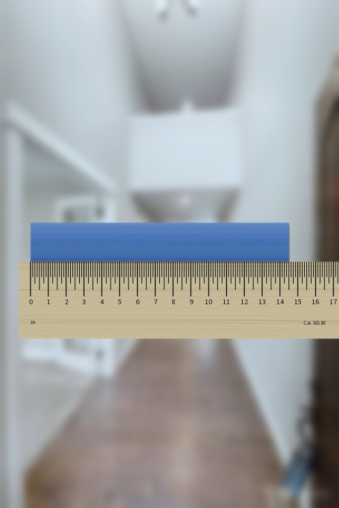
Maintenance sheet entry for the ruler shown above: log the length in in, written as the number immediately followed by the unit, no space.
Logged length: 14.5in
